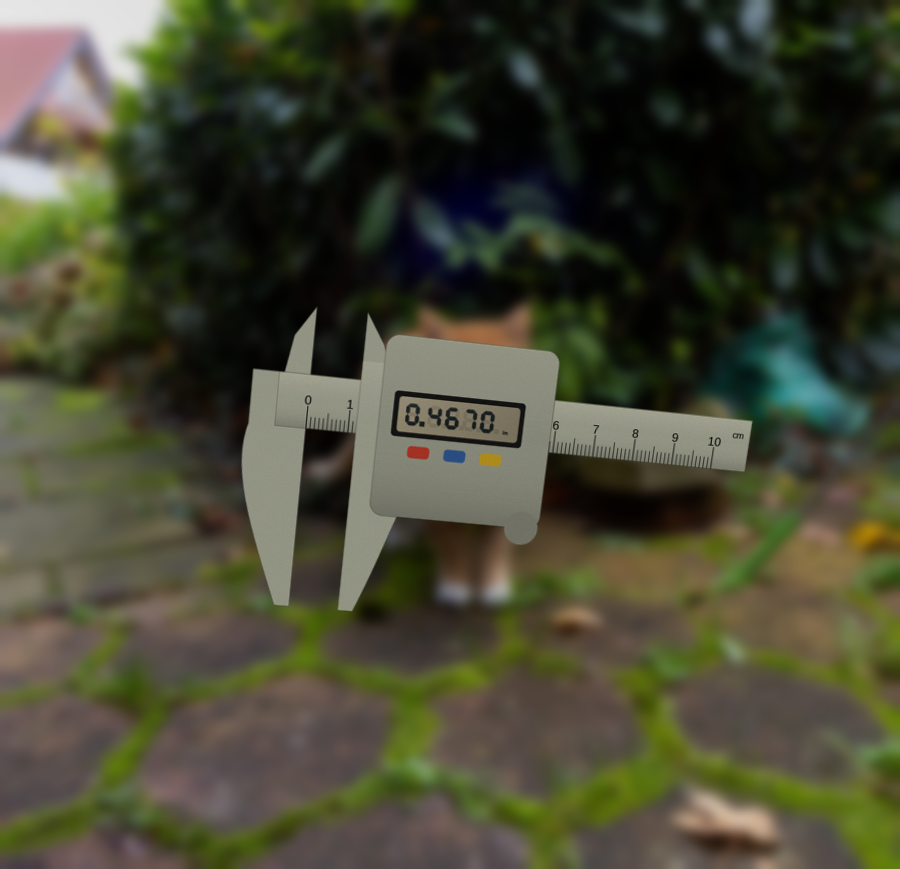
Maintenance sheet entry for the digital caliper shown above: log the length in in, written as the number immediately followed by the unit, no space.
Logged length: 0.4670in
